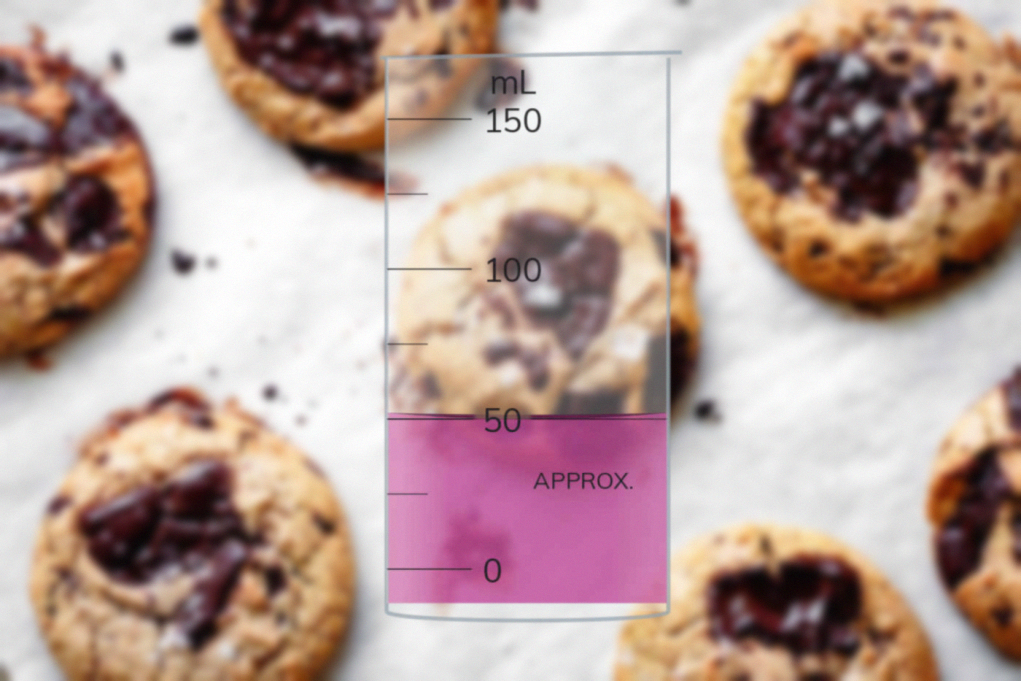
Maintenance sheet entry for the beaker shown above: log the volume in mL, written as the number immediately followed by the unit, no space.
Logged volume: 50mL
